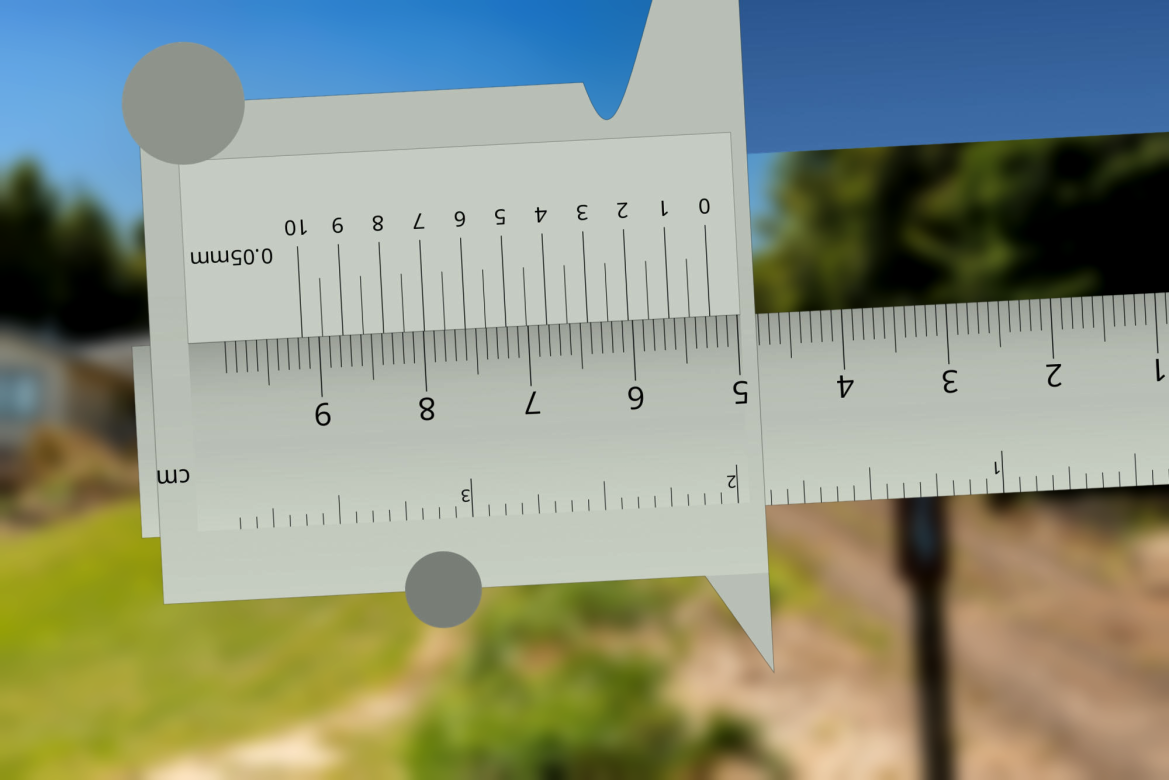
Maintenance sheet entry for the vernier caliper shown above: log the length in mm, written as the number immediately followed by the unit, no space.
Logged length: 52.6mm
